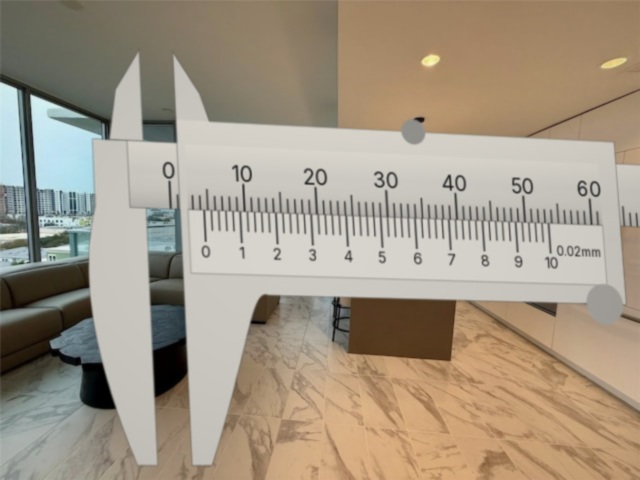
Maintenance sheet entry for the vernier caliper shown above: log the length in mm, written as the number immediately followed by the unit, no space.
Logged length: 4.5mm
